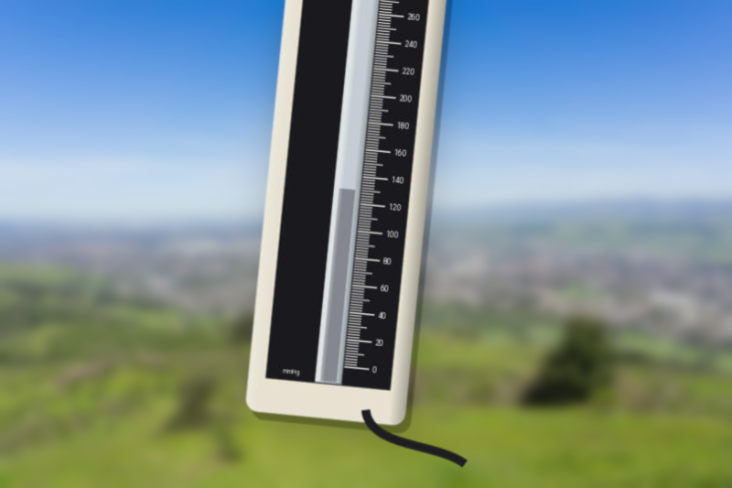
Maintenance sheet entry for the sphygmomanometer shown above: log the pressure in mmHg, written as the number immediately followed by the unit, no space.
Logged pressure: 130mmHg
